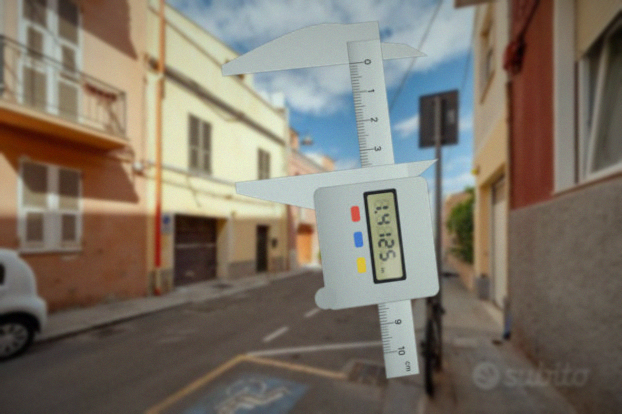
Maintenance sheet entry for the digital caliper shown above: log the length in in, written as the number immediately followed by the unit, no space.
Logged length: 1.4125in
